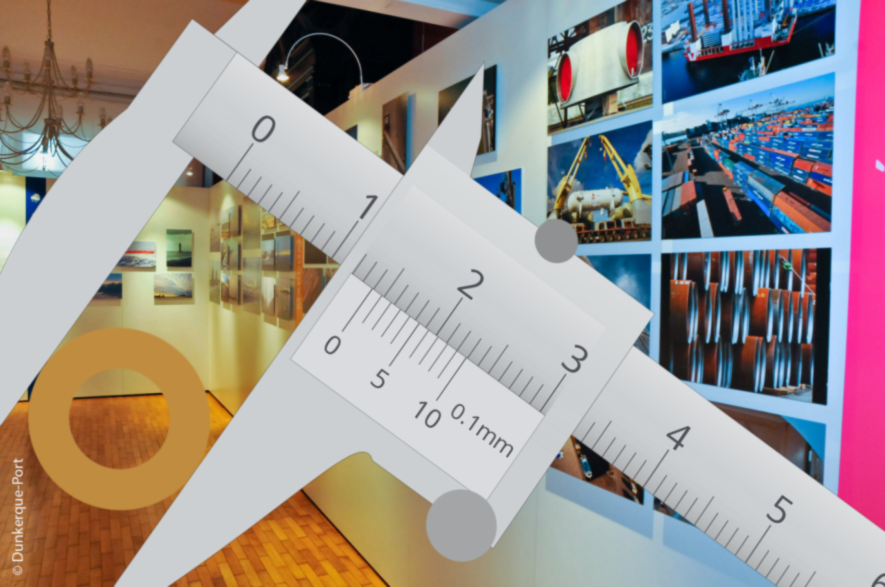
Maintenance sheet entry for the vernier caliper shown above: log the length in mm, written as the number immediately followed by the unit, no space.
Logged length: 13.9mm
